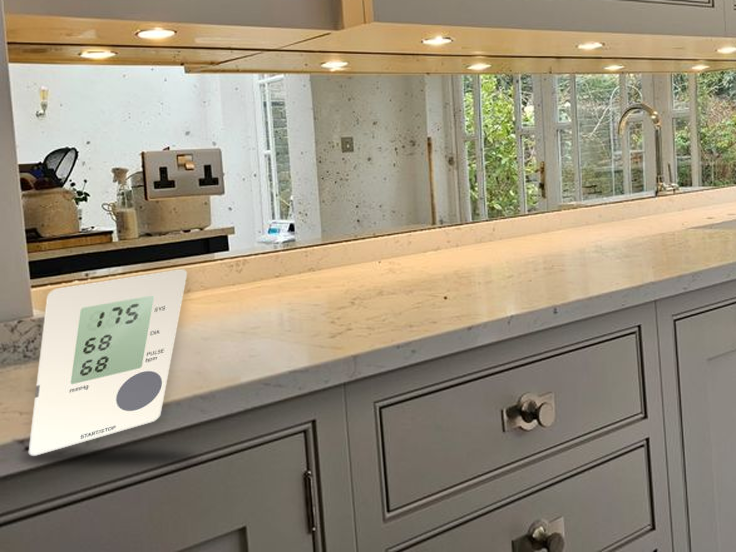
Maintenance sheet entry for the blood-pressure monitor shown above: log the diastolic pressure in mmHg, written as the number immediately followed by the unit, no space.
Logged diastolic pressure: 68mmHg
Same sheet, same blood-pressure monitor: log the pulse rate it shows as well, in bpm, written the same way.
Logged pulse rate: 68bpm
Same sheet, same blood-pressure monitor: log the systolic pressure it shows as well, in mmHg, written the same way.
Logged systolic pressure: 175mmHg
